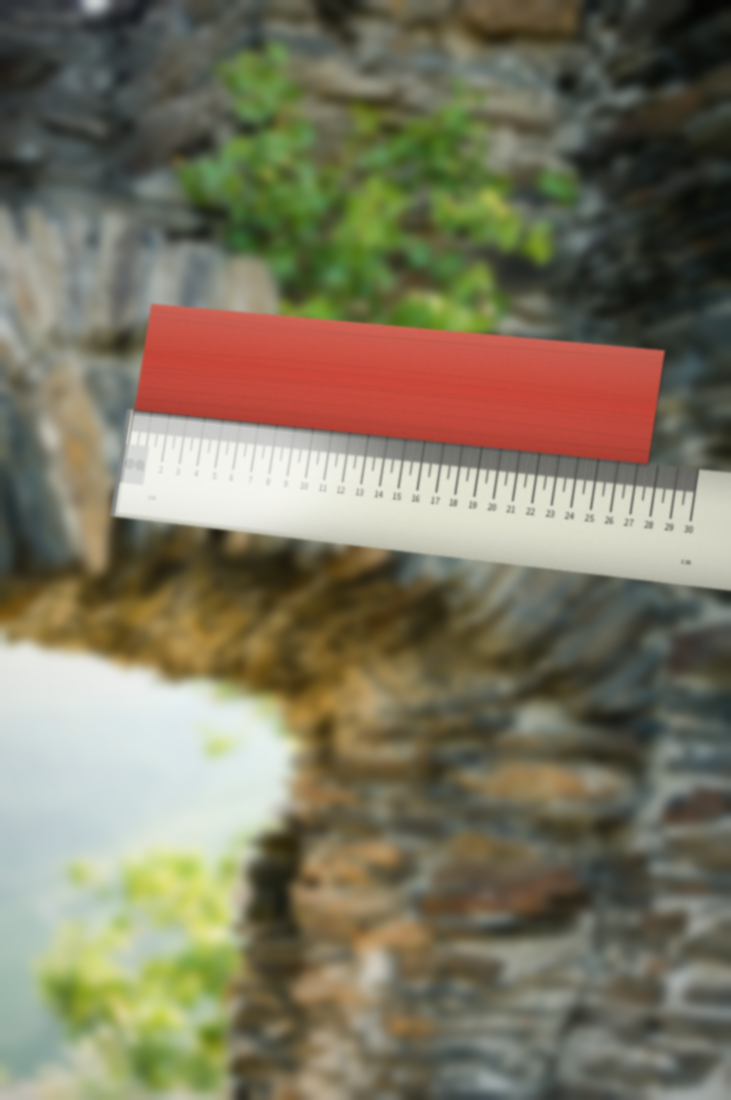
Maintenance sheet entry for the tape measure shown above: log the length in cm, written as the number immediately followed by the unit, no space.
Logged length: 27.5cm
